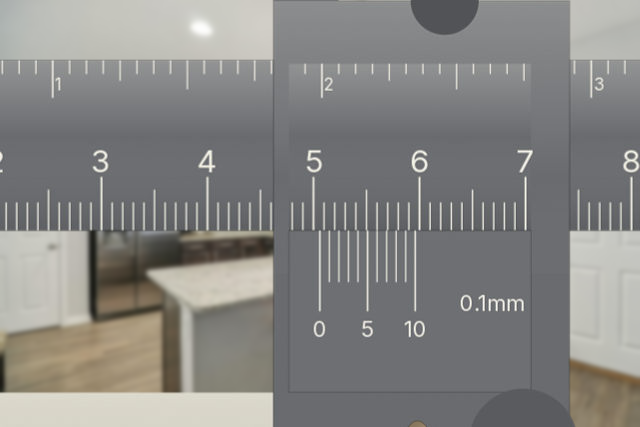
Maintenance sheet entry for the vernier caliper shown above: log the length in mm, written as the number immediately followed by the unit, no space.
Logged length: 50.6mm
